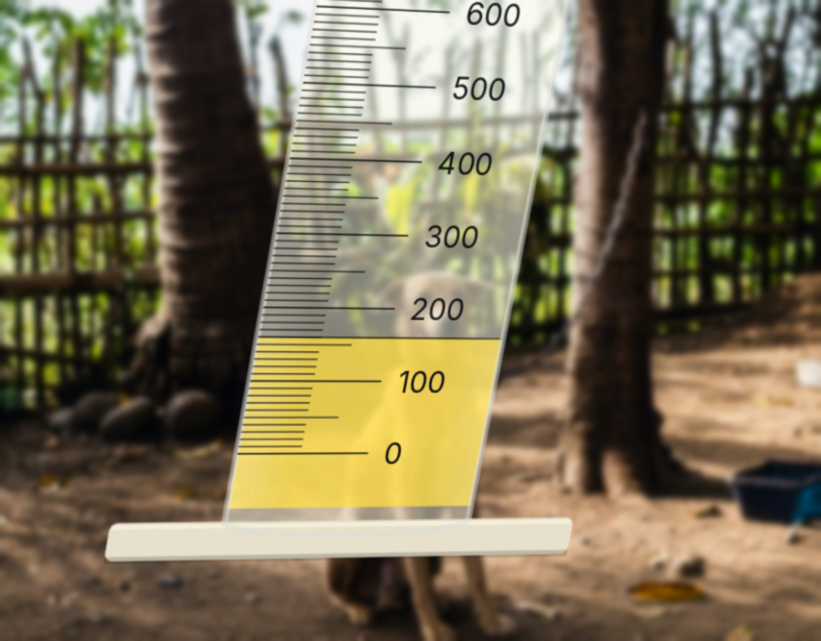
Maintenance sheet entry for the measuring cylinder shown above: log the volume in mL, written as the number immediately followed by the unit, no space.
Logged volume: 160mL
